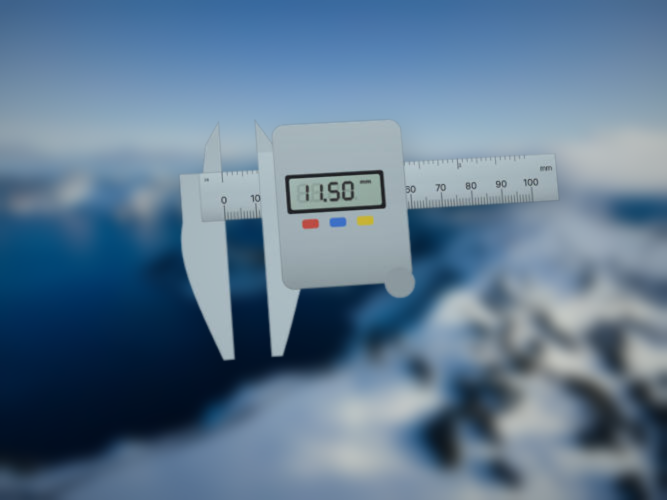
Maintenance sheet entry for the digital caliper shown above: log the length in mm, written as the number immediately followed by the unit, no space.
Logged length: 11.50mm
